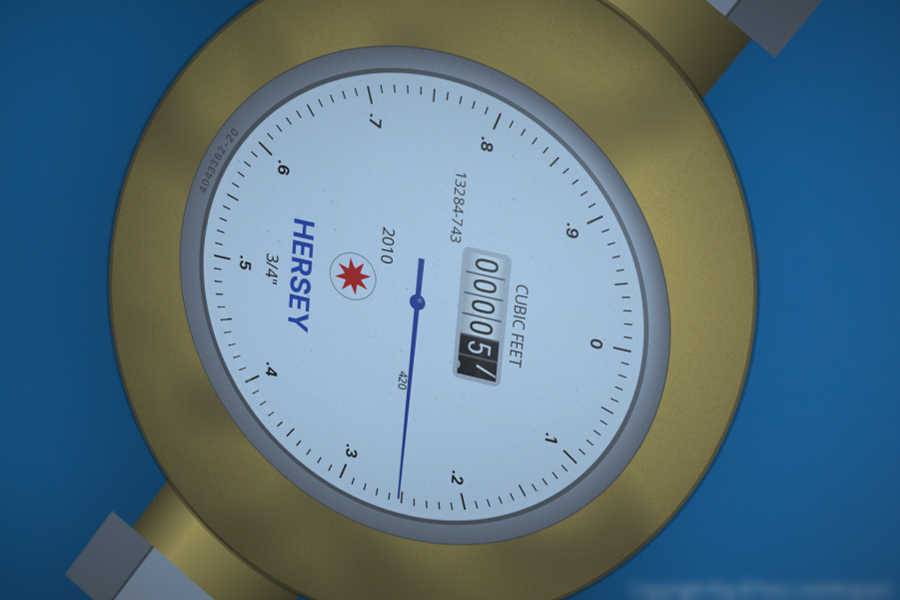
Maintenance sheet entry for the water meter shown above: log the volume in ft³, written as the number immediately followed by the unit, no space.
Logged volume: 57.25ft³
